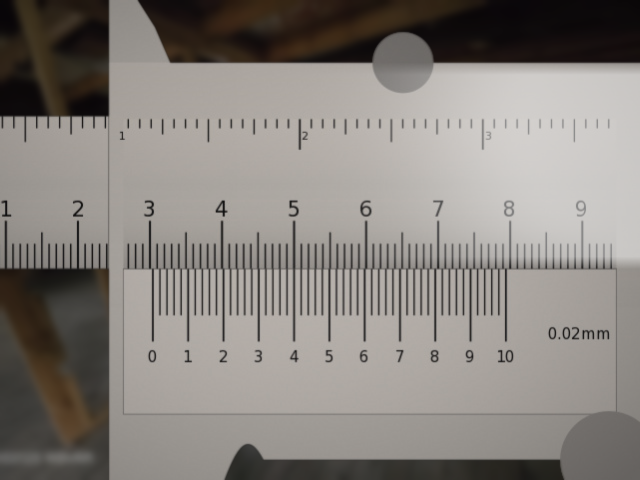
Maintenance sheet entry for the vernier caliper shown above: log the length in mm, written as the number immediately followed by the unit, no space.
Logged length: 30.4mm
